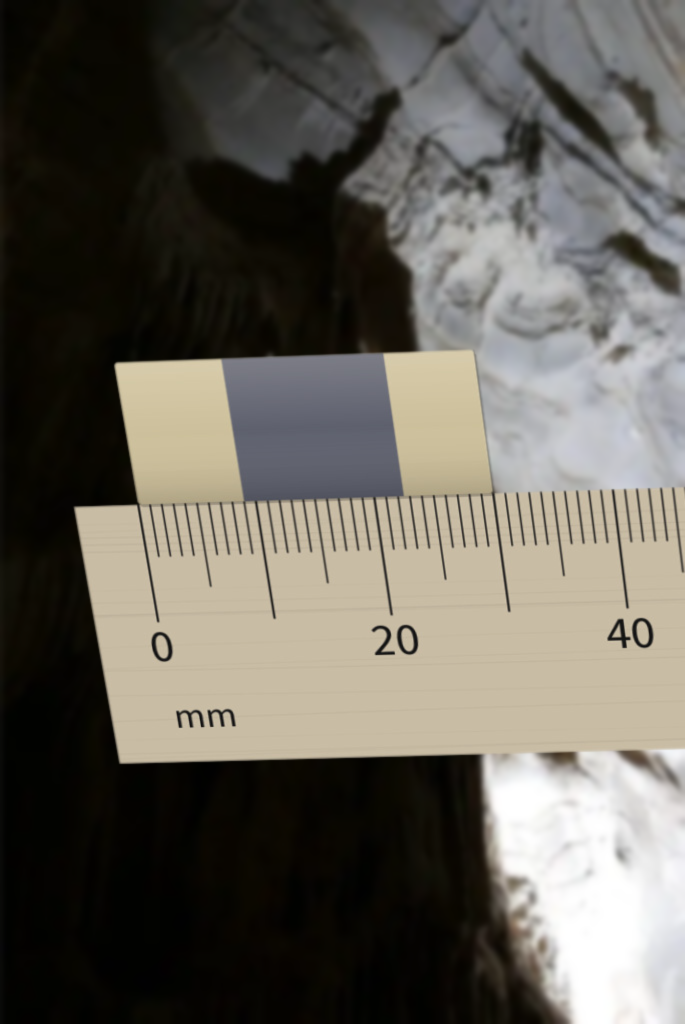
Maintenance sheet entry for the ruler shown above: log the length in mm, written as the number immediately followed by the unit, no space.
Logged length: 30mm
